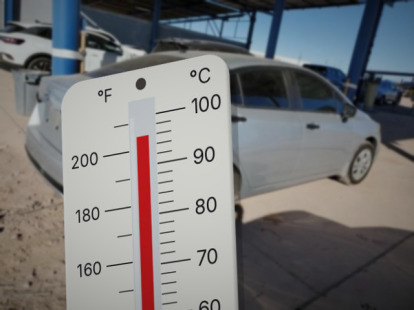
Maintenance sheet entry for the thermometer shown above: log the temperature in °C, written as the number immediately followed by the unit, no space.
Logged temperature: 96°C
